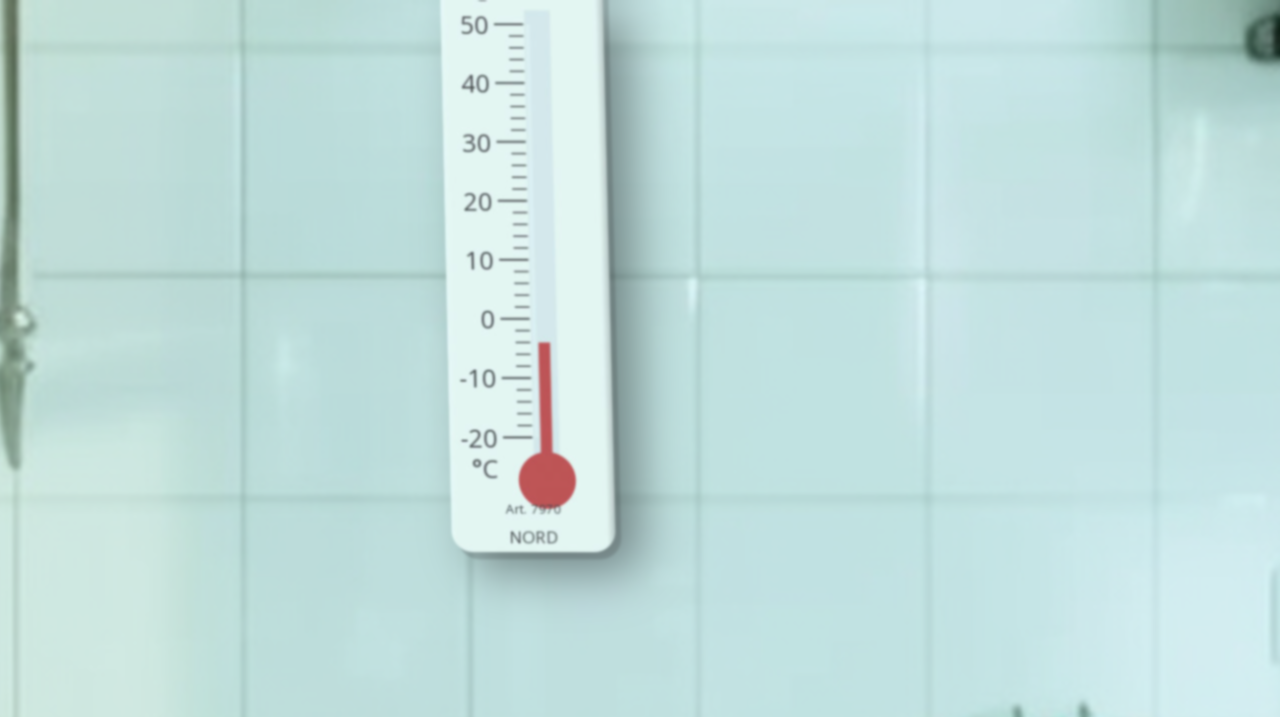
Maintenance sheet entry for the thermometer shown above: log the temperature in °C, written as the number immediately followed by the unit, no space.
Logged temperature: -4°C
